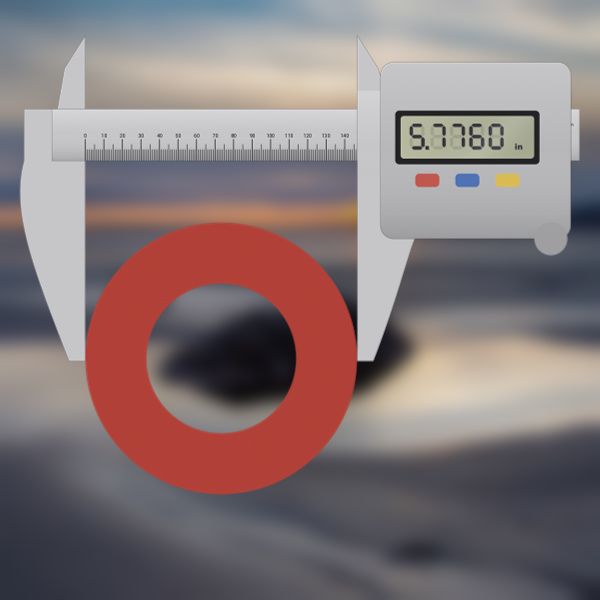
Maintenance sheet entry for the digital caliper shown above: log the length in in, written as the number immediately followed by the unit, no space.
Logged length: 5.7760in
